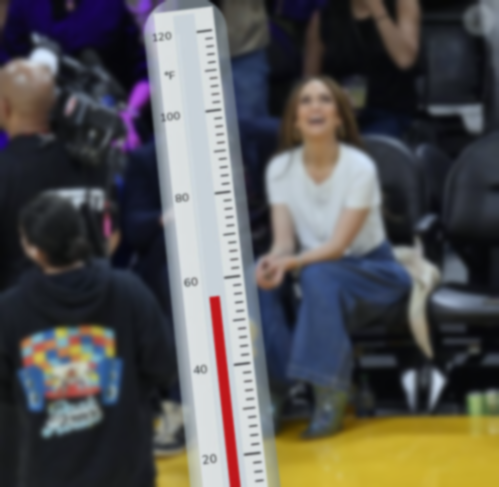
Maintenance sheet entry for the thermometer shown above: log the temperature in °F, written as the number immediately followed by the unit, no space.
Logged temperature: 56°F
